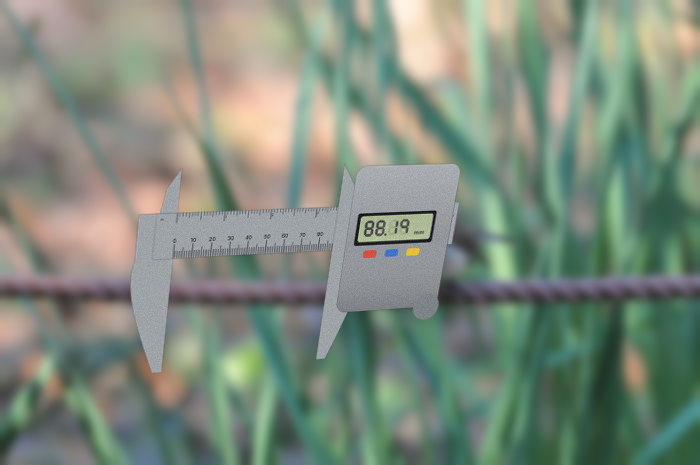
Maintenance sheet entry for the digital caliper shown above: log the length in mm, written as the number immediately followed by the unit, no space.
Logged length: 88.19mm
